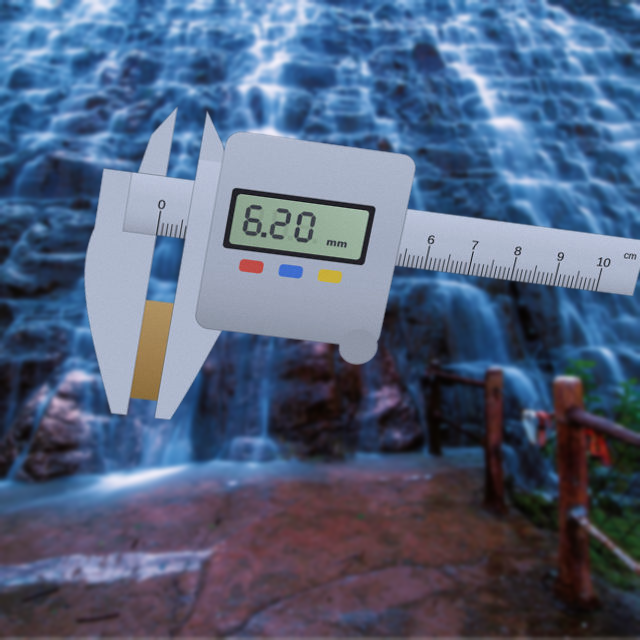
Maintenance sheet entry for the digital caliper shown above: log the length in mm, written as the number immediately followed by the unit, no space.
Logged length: 6.20mm
